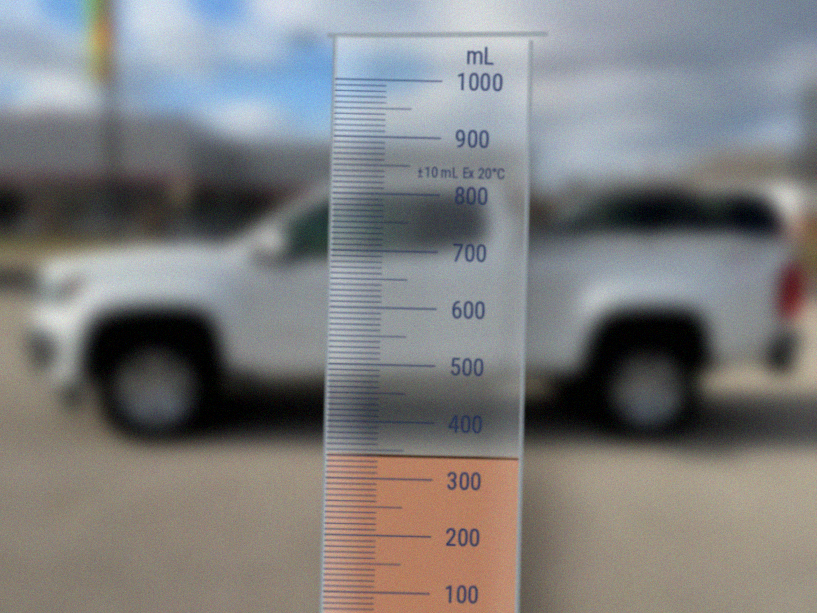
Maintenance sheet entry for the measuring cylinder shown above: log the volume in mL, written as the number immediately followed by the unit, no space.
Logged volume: 340mL
